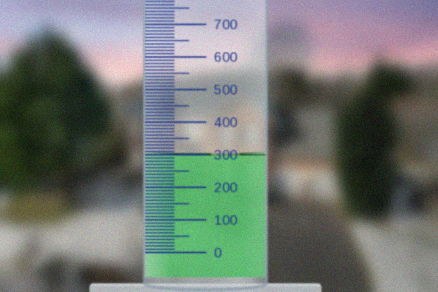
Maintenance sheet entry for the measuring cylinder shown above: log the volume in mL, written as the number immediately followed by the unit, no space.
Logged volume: 300mL
